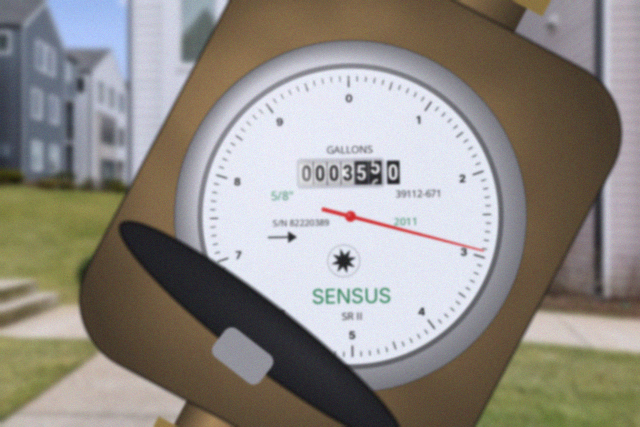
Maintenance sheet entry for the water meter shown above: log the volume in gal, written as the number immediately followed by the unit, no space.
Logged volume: 3552.9gal
